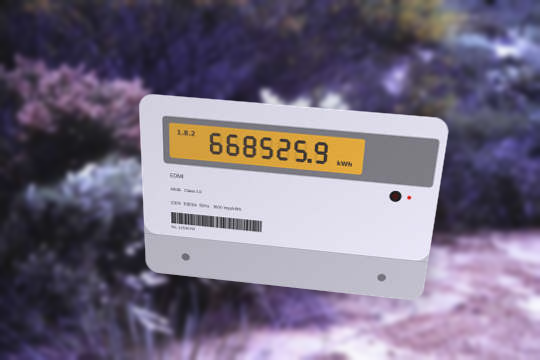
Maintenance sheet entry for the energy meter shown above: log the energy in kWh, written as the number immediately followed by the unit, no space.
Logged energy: 668525.9kWh
